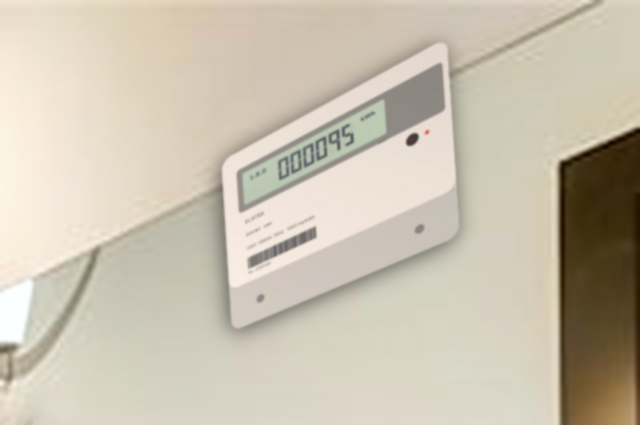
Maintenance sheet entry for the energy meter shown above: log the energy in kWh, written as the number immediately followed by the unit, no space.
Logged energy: 95kWh
